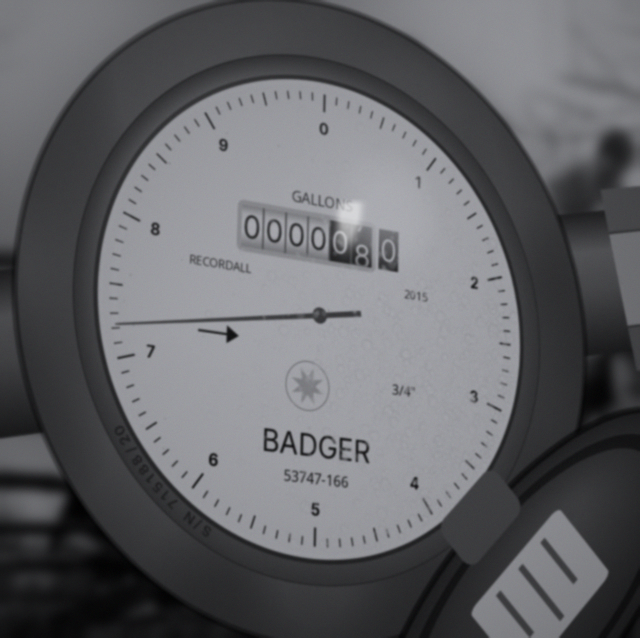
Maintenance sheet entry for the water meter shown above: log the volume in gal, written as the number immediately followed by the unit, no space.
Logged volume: 77.2gal
